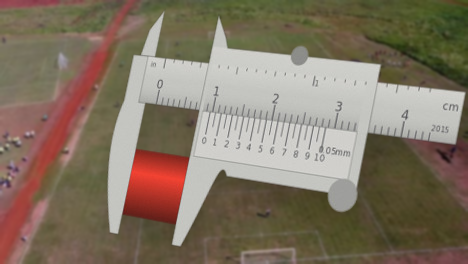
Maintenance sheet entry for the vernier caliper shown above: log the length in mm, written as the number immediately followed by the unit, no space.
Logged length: 9.6mm
